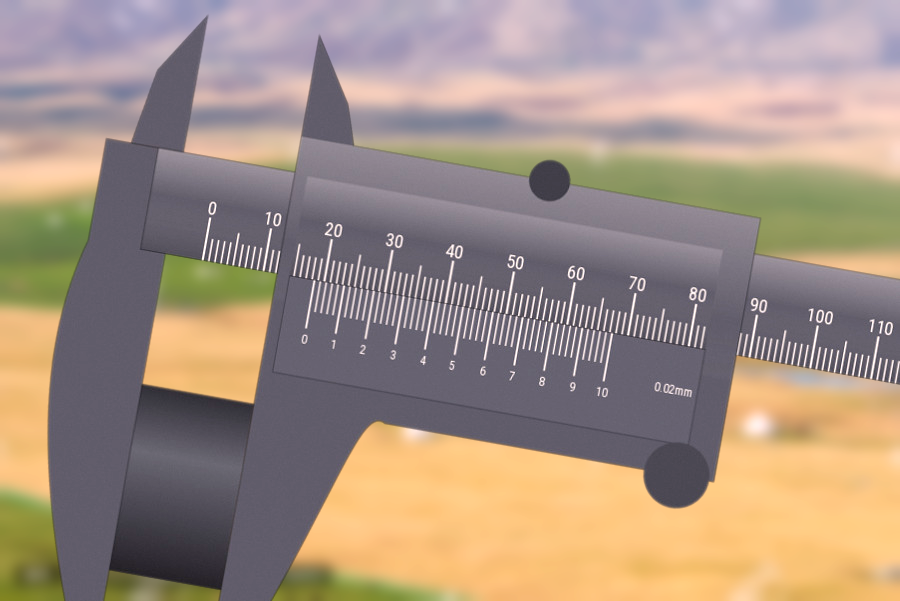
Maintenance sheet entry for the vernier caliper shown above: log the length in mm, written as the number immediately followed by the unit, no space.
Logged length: 18.4mm
